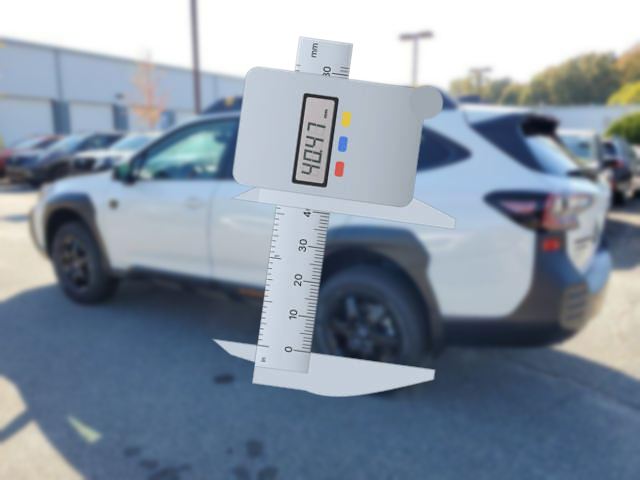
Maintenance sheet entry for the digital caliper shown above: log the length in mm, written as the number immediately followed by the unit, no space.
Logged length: 40.47mm
